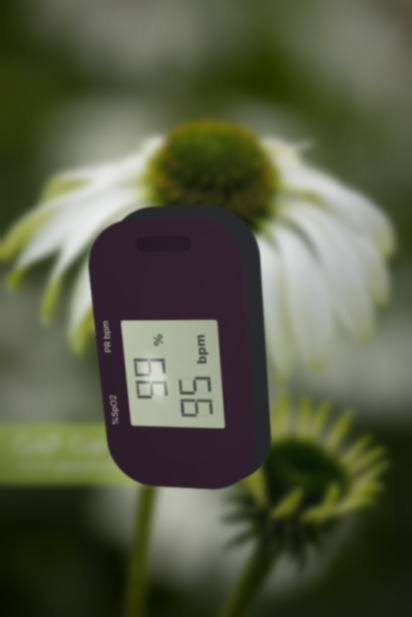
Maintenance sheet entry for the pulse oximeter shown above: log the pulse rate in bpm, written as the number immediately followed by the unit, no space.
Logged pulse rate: 95bpm
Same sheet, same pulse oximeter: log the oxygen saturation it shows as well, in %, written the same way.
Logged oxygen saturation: 99%
